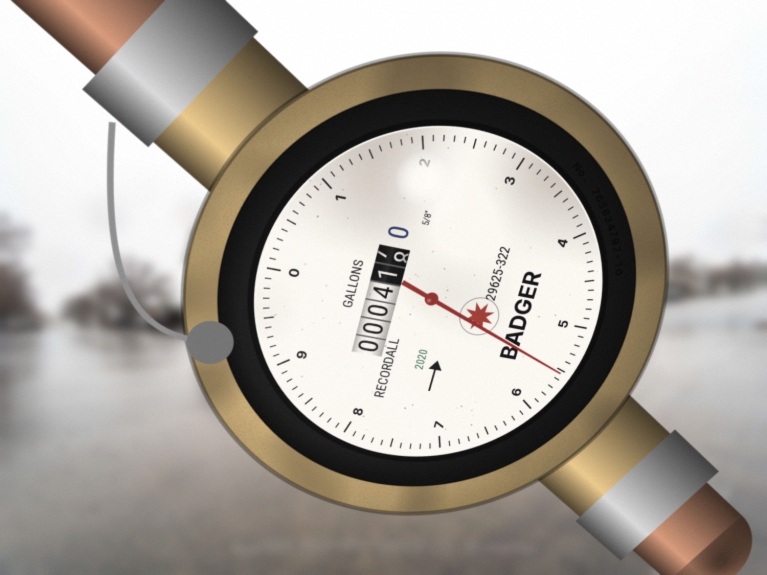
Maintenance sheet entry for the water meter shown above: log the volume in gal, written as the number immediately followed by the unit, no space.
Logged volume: 4175.5gal
